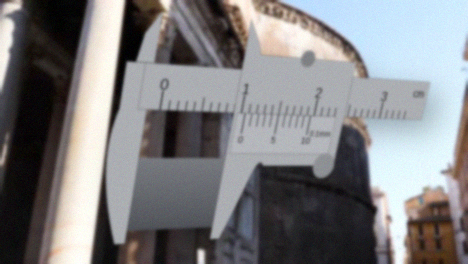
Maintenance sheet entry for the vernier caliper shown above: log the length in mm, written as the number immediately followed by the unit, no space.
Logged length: 10.5mm
